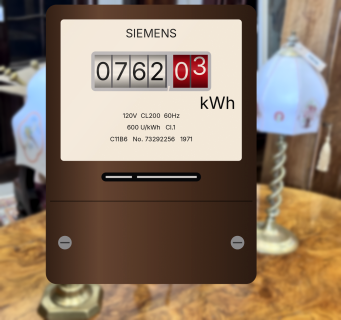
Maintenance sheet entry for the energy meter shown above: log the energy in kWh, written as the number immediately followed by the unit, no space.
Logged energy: 762.03kWh
